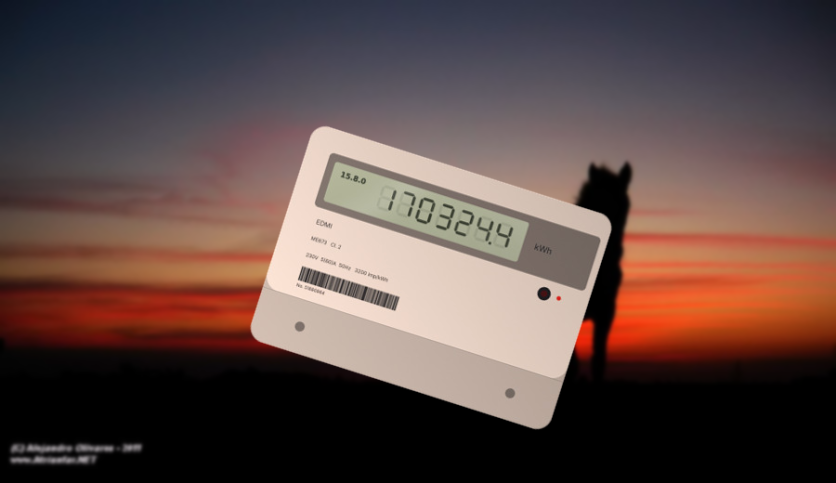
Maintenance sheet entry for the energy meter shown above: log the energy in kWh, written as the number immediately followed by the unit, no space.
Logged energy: 170324.4kWh
